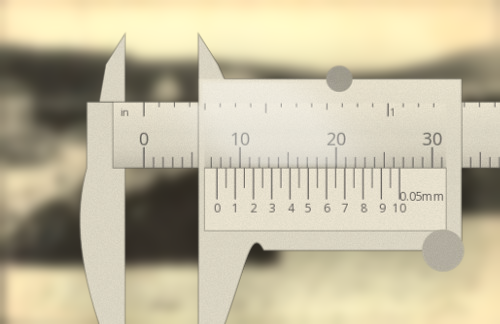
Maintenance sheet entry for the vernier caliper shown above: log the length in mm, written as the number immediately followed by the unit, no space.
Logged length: 7.6mm
